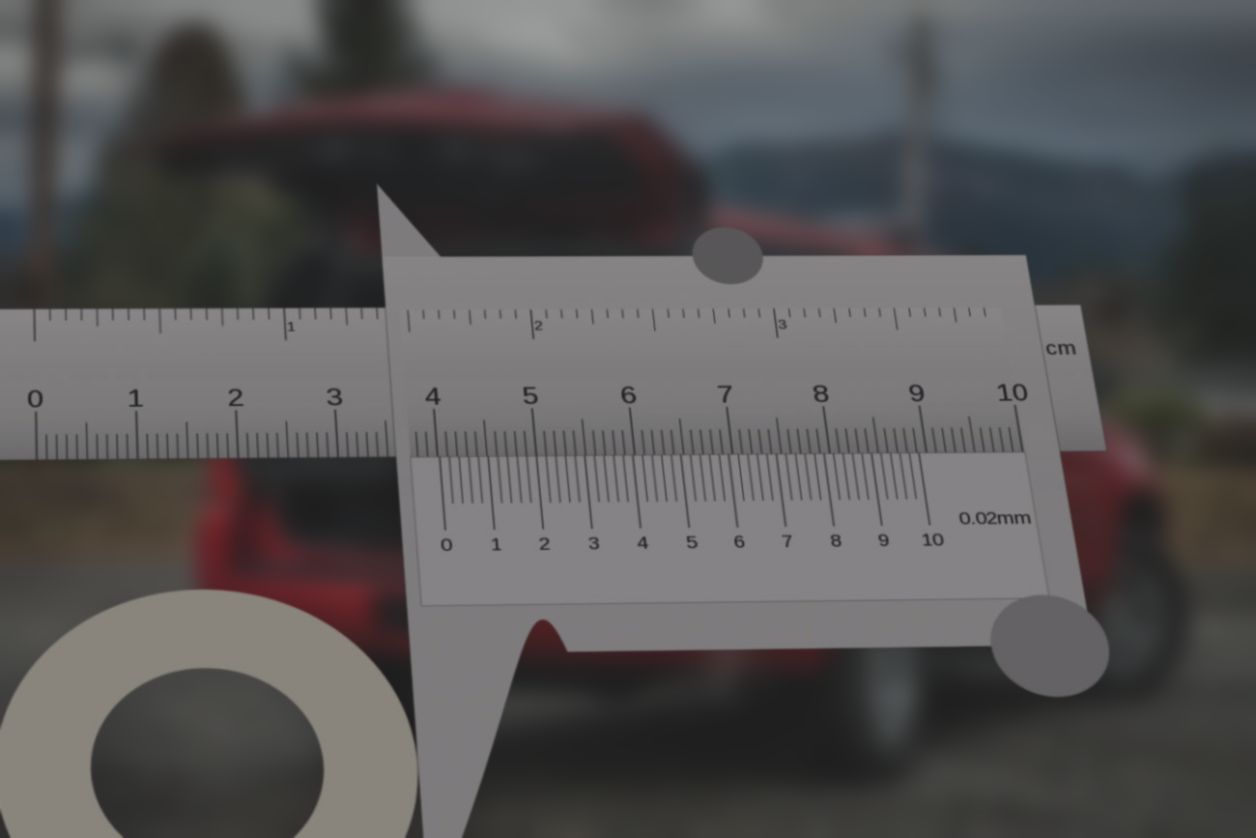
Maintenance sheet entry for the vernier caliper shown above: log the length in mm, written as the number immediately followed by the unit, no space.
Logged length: 40.2mm
